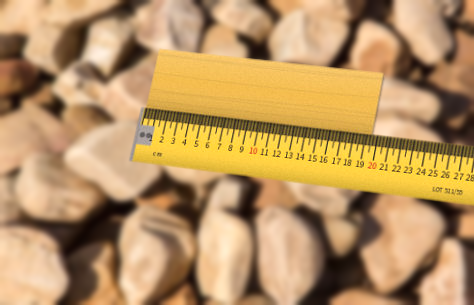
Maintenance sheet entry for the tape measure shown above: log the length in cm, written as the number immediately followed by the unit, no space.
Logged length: 19.5cm
